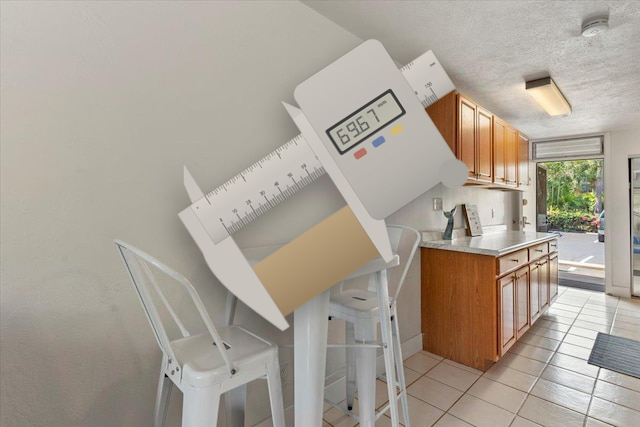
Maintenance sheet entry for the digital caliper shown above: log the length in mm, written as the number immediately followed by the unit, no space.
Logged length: 69.67mm
